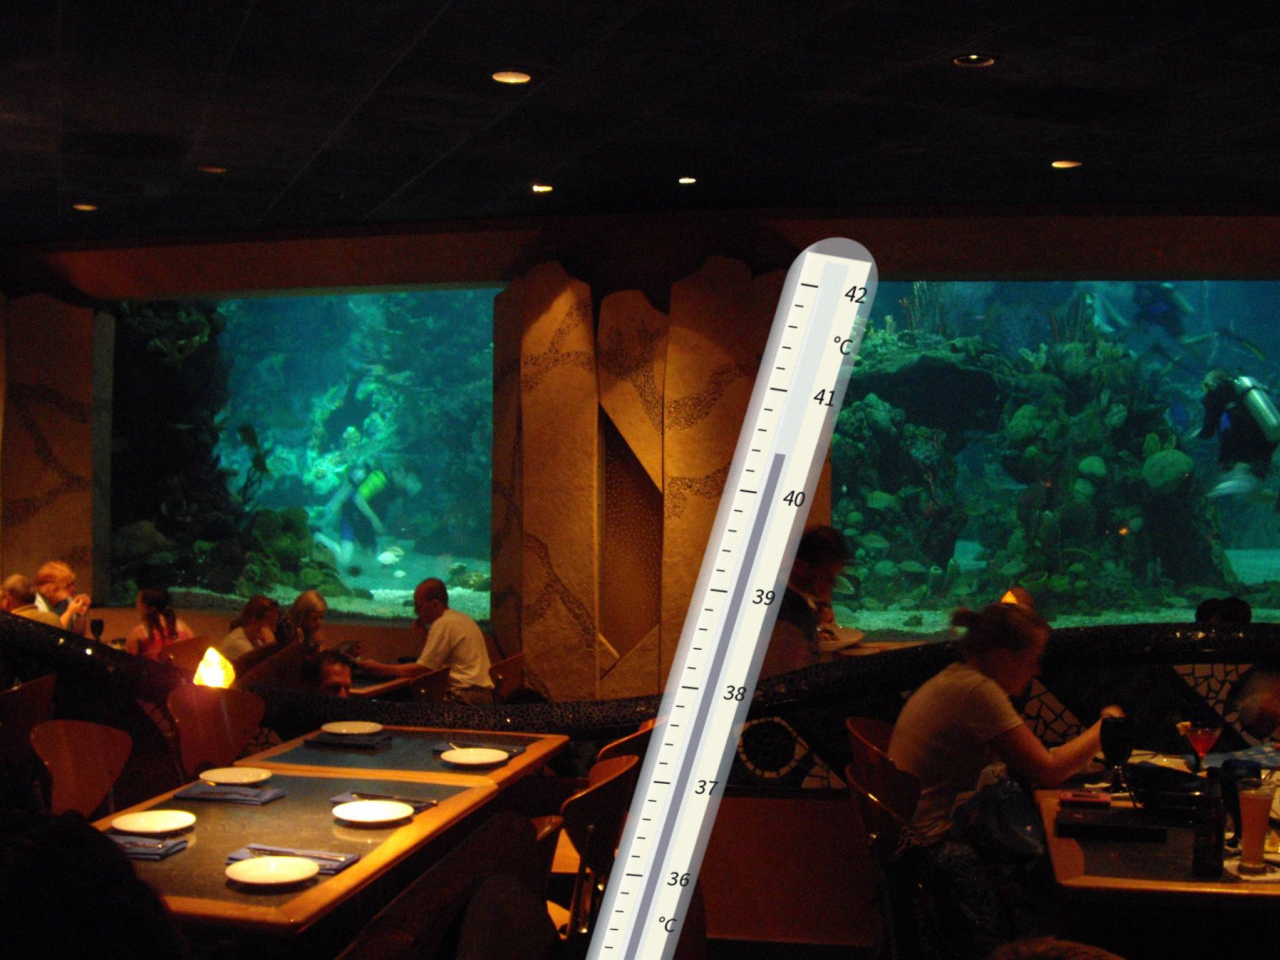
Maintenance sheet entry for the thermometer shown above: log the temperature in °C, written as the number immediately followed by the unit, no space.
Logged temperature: 40.4°C
